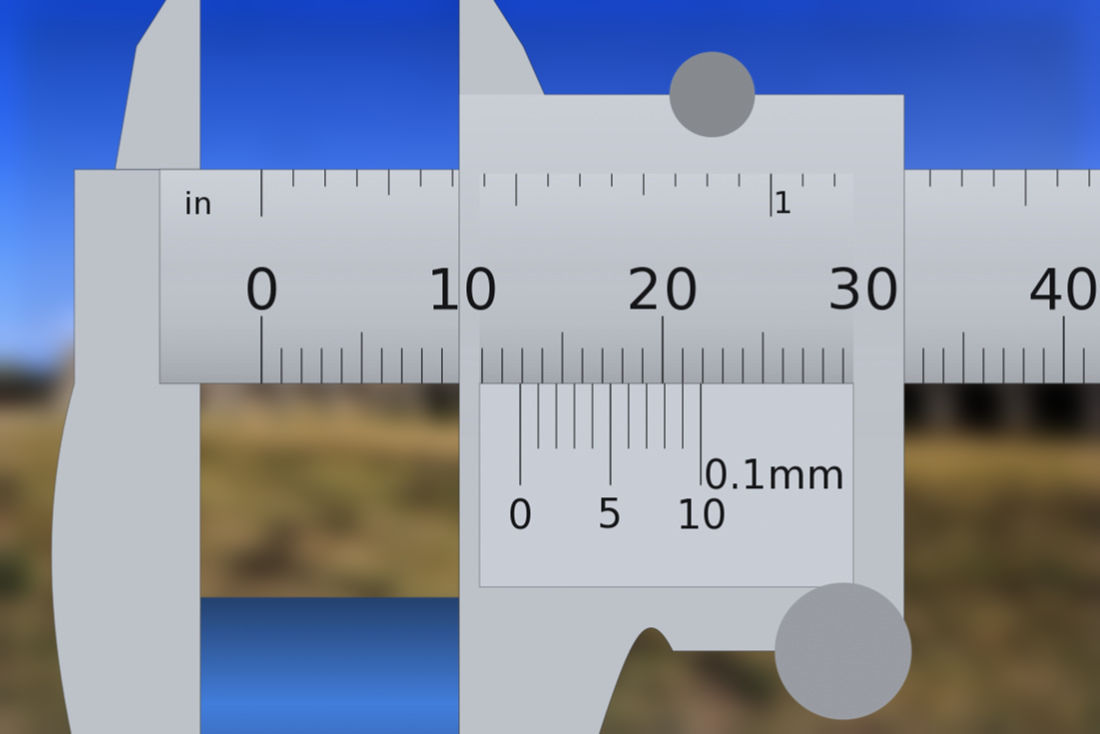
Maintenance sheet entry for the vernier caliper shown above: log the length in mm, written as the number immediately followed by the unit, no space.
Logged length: 12.9mm
